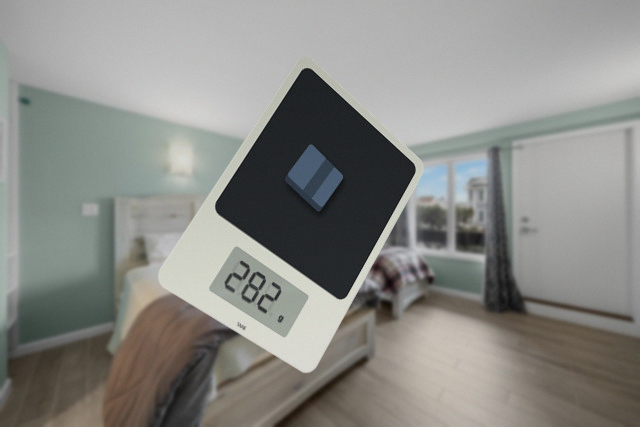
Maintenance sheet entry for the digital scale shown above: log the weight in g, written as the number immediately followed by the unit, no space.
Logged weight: 282g
